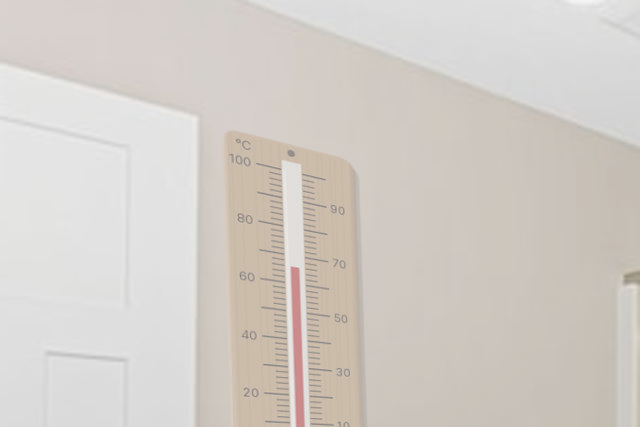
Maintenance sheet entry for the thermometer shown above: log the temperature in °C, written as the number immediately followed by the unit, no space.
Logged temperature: 66°C
